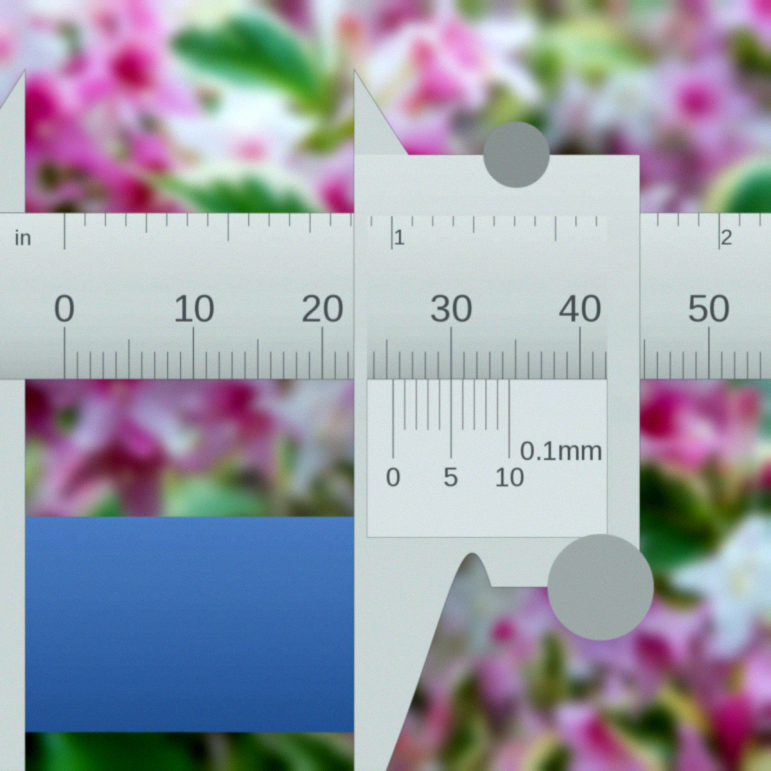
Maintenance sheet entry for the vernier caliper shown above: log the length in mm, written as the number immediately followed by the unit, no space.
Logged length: 25.5mm
